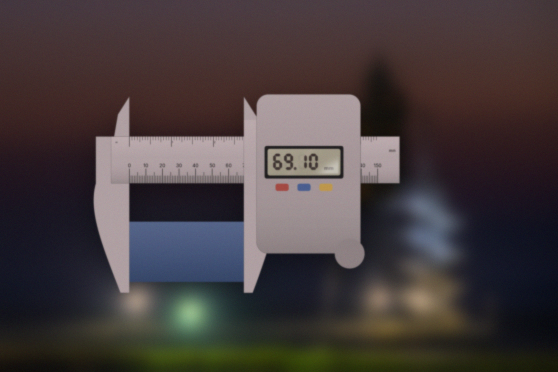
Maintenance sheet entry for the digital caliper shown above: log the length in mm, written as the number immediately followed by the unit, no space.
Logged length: 69.10mm
